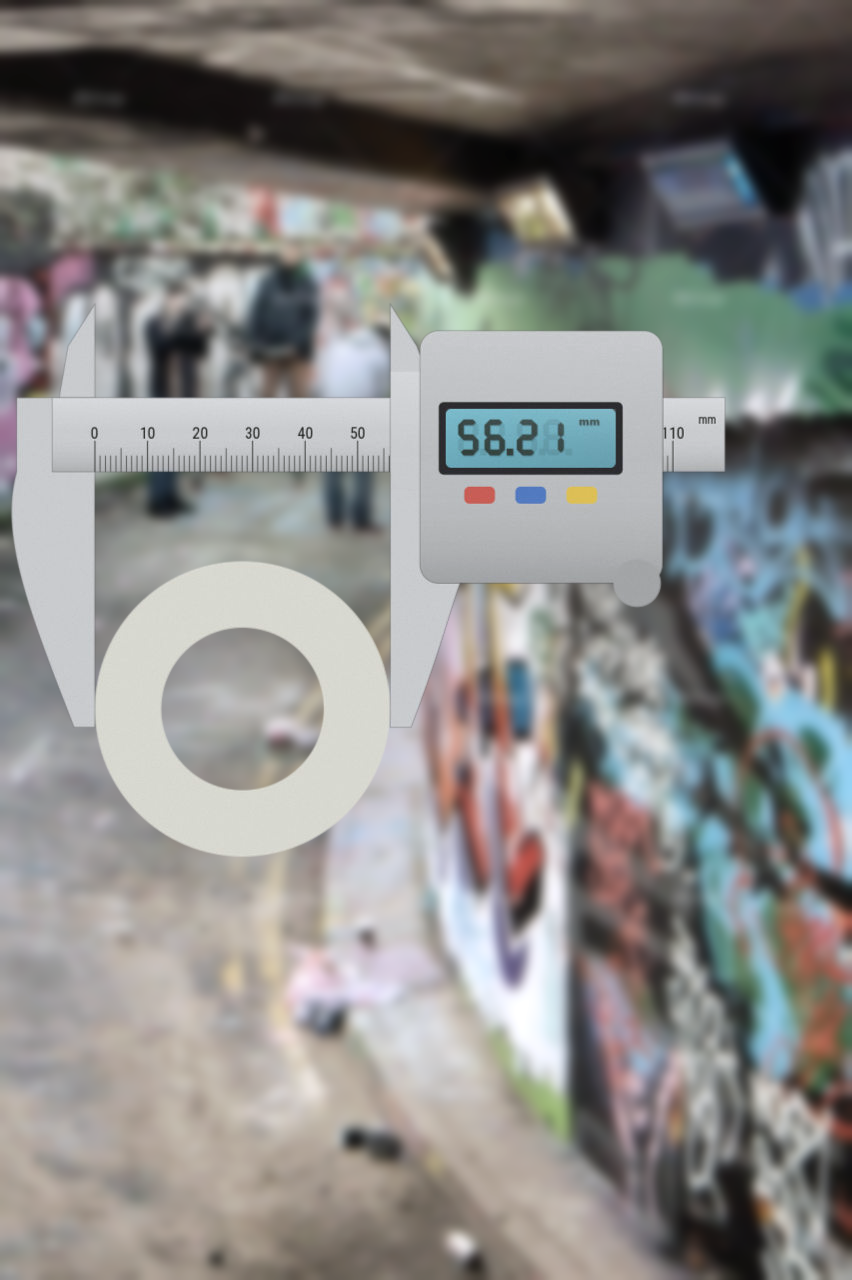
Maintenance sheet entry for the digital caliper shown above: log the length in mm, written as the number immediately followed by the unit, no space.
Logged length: 56.21mm
